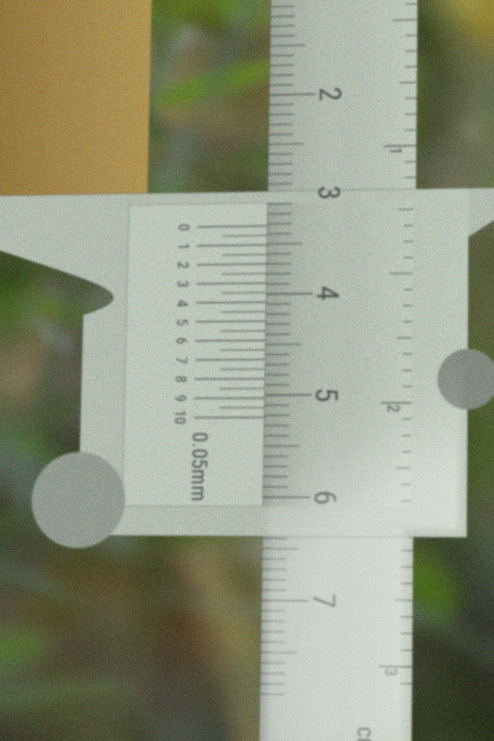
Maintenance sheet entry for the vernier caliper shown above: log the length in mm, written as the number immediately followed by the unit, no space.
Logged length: 33.2mm
